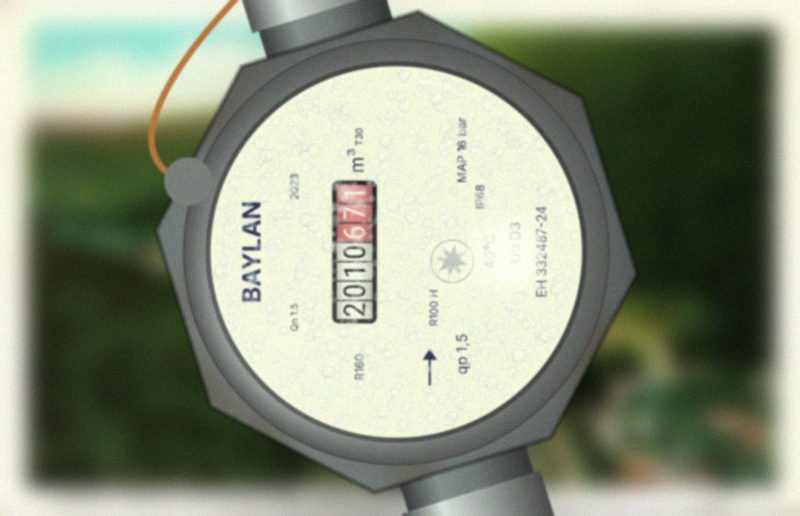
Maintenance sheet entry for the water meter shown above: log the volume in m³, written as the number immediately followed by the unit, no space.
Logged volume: 2010.671m³
